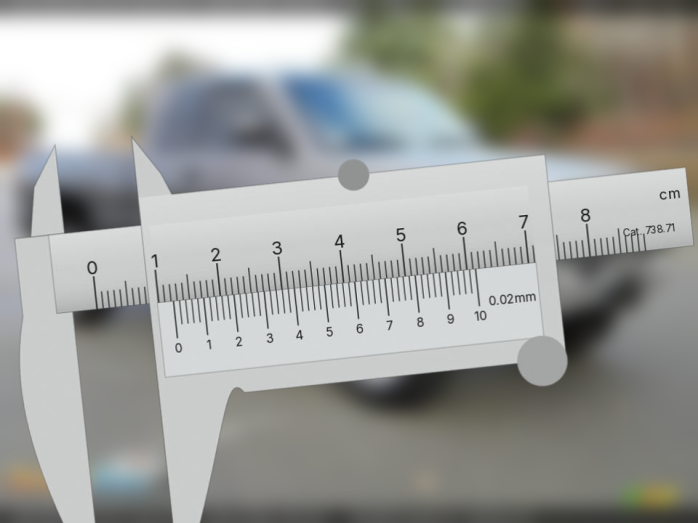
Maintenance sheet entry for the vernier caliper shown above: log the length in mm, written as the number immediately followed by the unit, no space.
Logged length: 12.4mm
